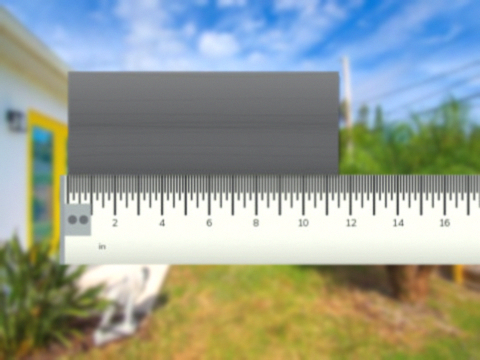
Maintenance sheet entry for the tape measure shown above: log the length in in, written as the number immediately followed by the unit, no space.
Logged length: 11.5in
